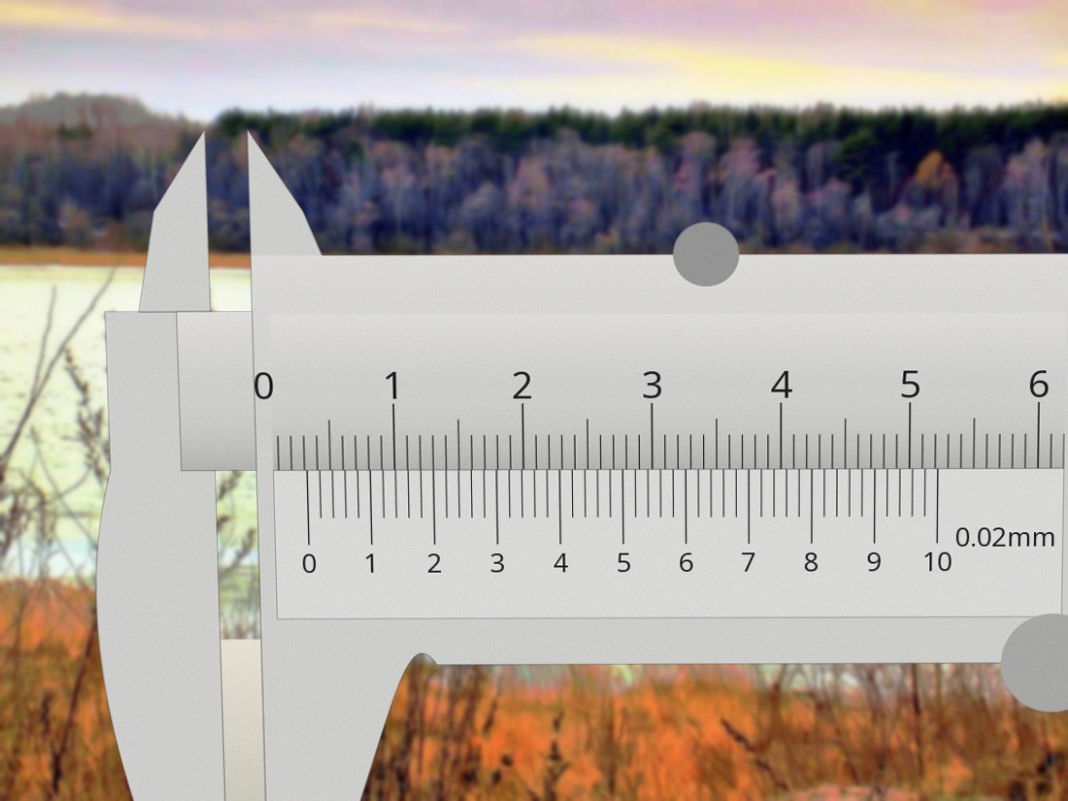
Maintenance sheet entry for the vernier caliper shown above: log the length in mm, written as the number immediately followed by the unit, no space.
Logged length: 3.2mm
